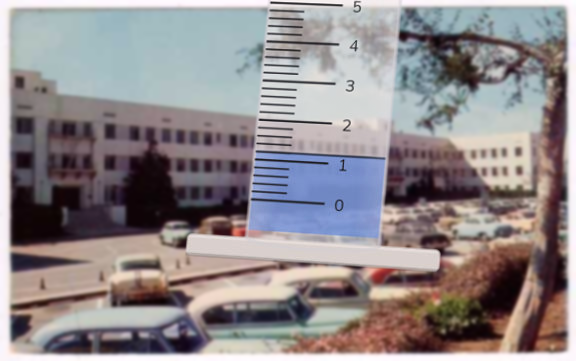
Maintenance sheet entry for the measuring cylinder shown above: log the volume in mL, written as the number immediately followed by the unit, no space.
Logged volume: 1.2mL
